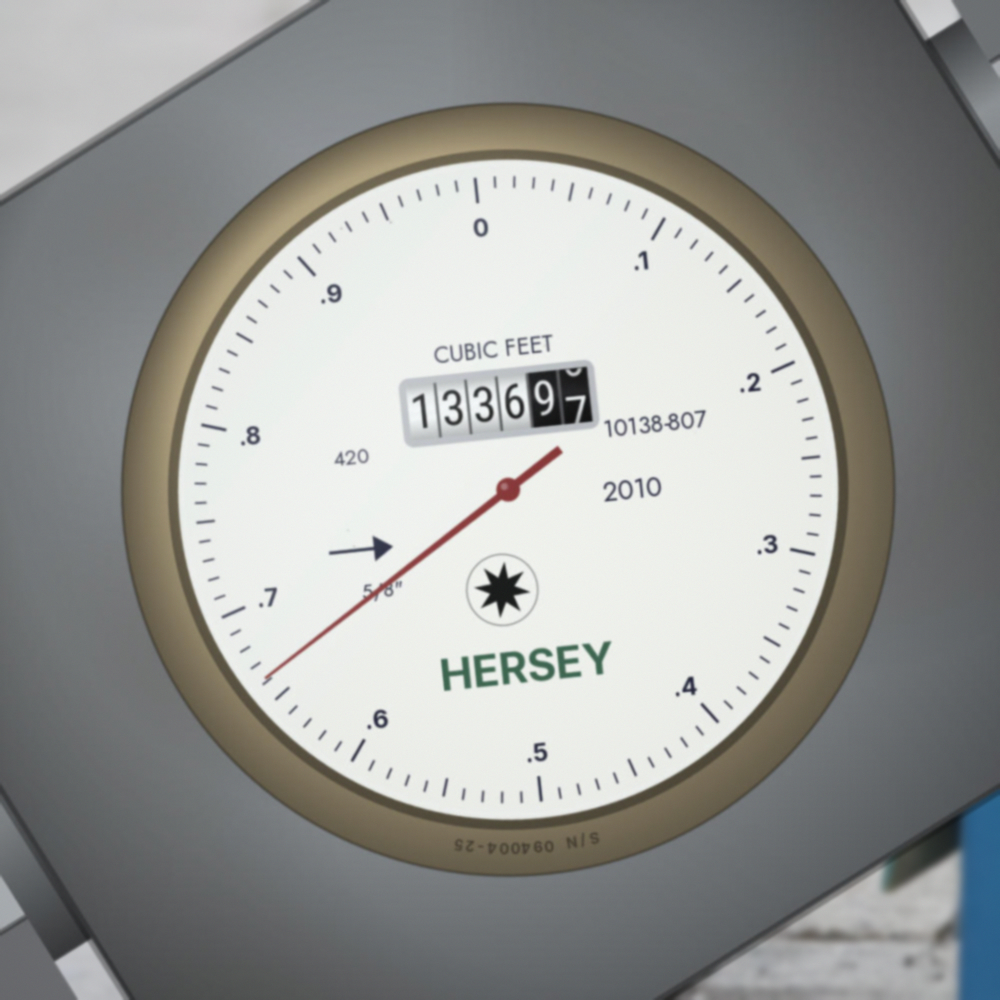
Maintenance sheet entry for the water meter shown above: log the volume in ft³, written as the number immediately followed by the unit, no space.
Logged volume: 133696.66ft³
